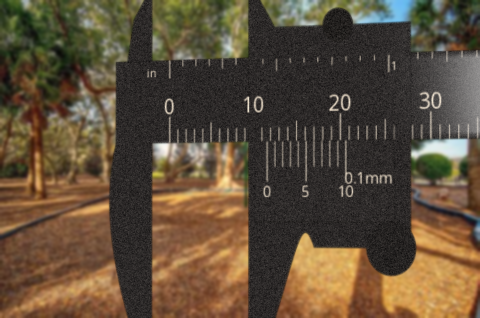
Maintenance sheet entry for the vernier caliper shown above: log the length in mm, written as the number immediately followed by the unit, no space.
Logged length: 11.6mm
